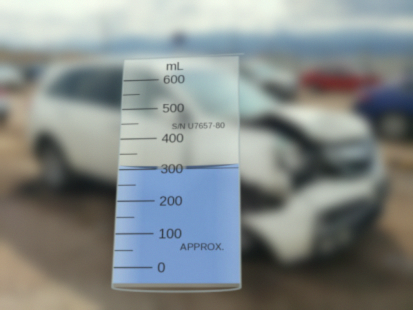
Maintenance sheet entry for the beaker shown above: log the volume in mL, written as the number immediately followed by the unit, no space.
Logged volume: 300mL
